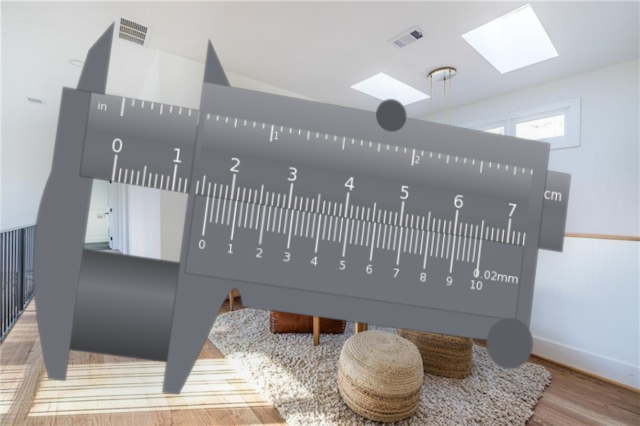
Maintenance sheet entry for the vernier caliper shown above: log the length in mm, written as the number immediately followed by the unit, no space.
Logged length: 16.0mm
